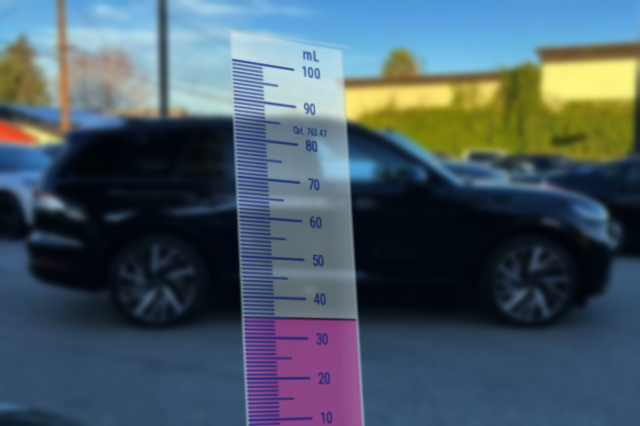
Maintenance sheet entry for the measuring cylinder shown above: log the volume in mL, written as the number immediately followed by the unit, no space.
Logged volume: 35mL
